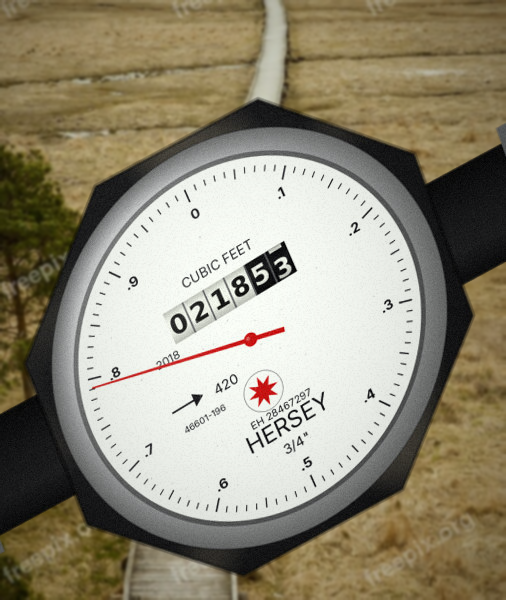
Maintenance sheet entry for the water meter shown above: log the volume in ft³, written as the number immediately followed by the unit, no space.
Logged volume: 21852.79ft³
